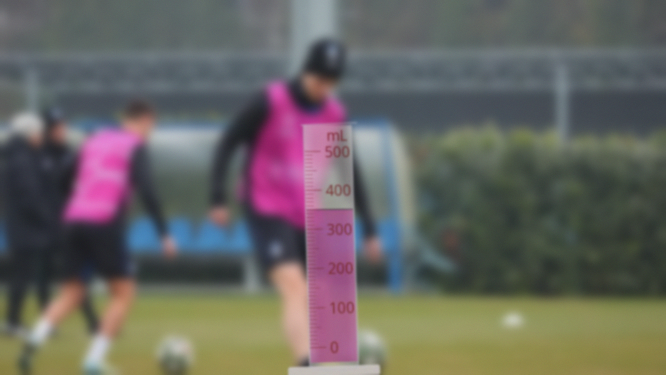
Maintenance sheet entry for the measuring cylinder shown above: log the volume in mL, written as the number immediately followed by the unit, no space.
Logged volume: 350mL
